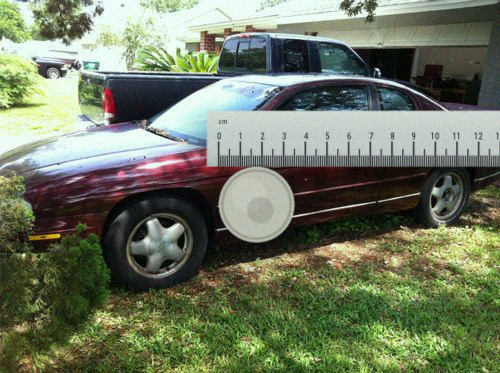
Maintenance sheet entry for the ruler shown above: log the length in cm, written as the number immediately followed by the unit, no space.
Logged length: 3.5cm
